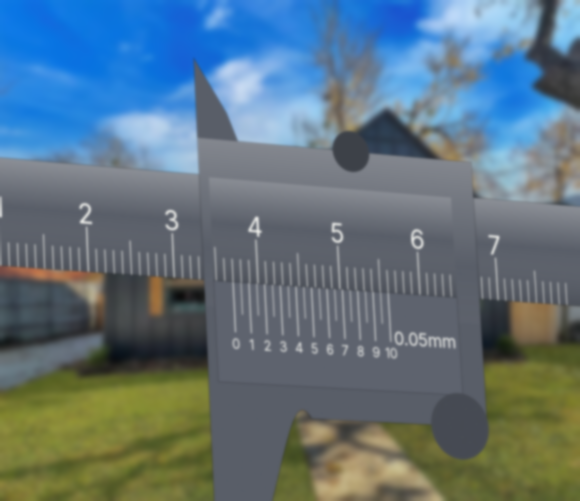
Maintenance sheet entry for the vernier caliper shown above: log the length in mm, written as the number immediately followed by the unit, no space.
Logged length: 37.0mm
